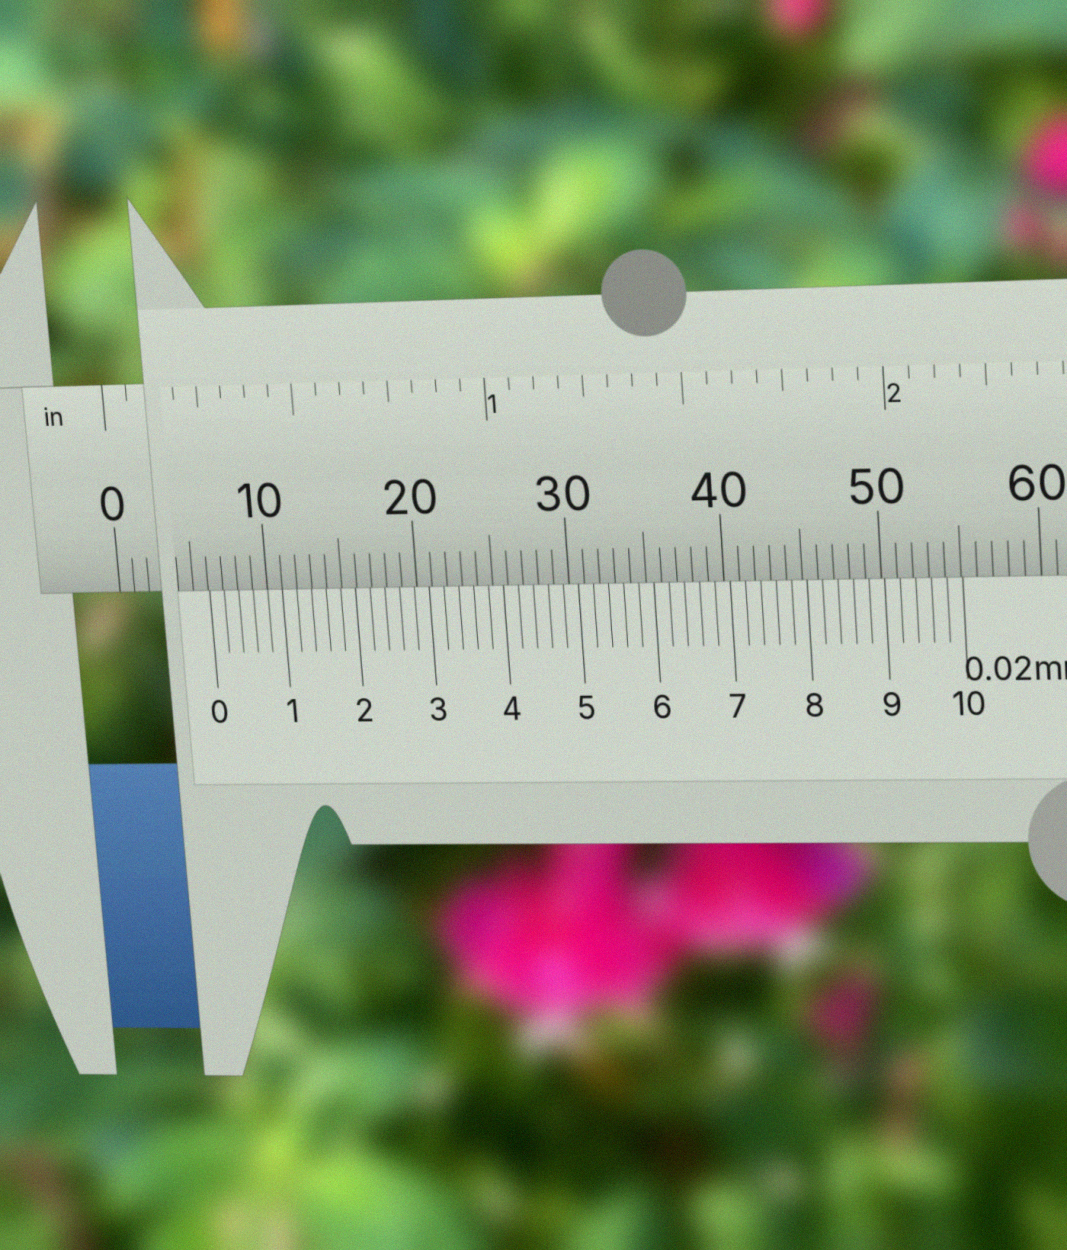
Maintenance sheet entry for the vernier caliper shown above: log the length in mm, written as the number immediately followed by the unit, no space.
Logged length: 6.1mm
